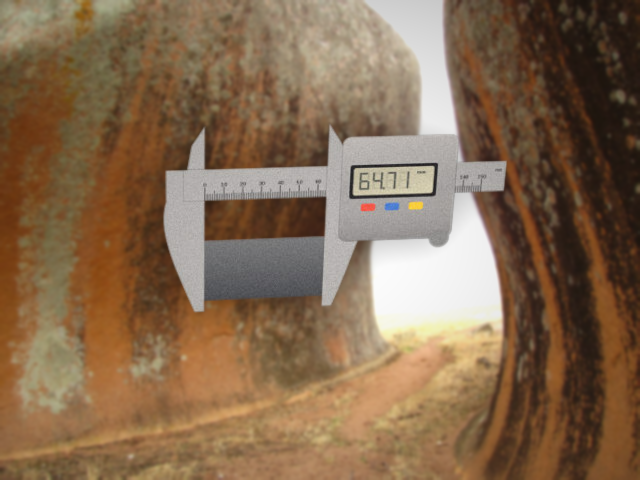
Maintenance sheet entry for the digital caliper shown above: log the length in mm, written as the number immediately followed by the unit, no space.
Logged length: 64.71mm
